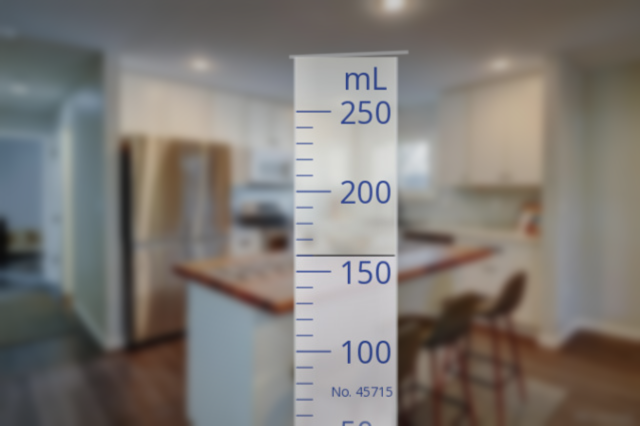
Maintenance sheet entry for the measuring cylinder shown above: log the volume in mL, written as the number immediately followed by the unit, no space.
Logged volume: 160mL
